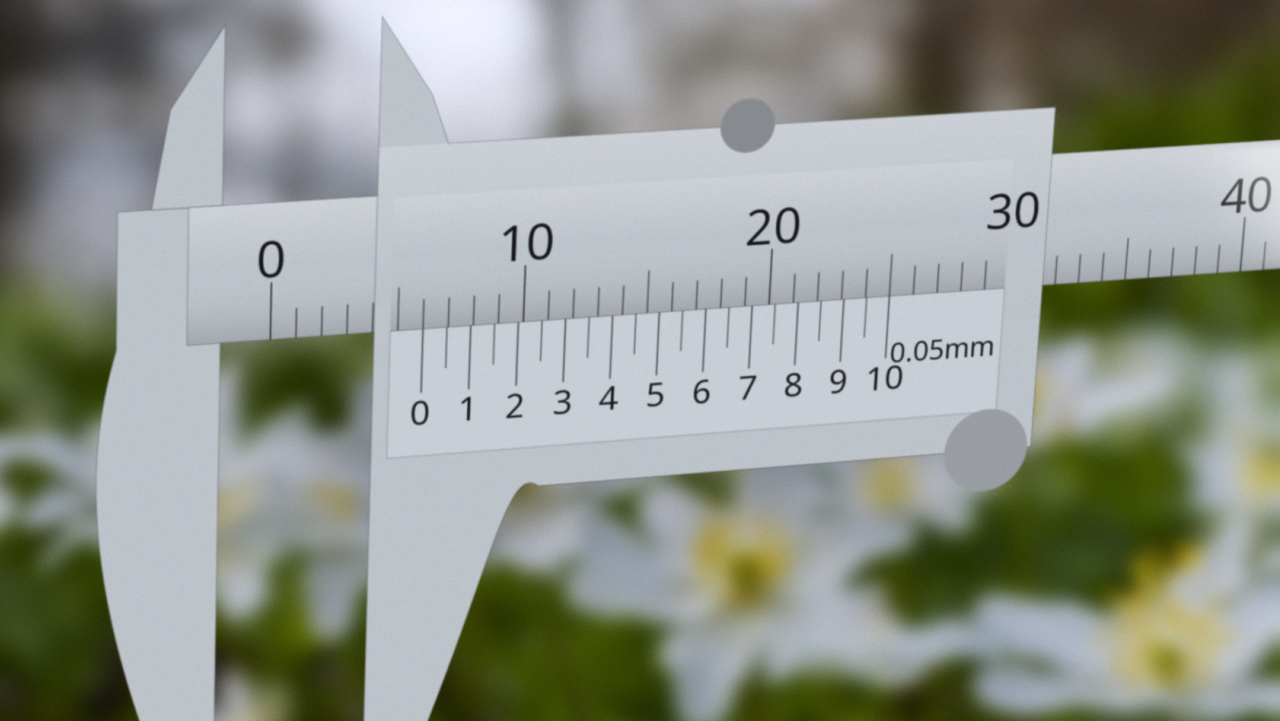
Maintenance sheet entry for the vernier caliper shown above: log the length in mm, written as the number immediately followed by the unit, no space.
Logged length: 6.0mm
